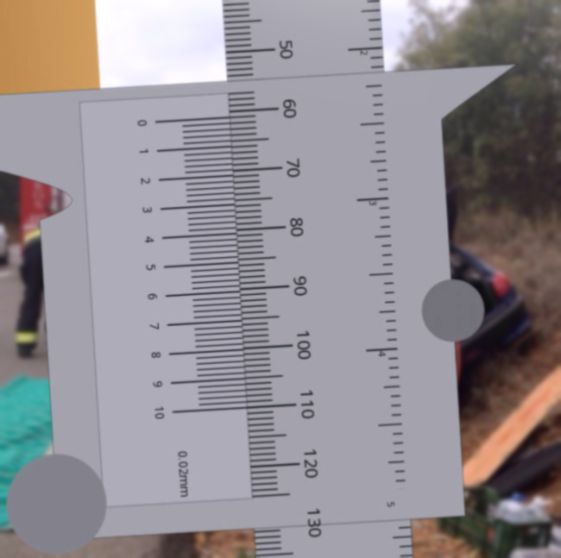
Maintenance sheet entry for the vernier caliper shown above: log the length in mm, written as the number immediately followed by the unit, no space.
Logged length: 61.0mm
